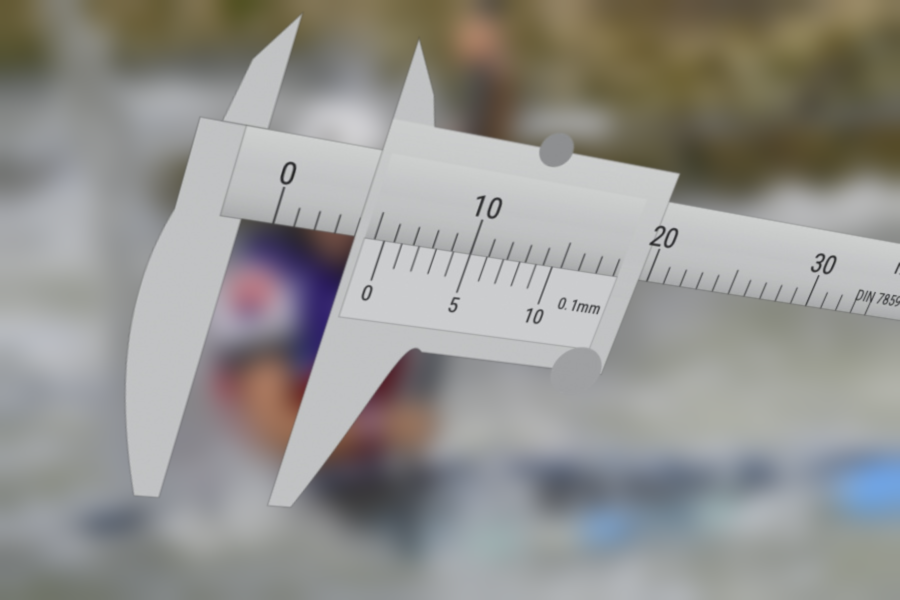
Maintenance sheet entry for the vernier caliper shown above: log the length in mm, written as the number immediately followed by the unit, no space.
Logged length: 5.5mm
